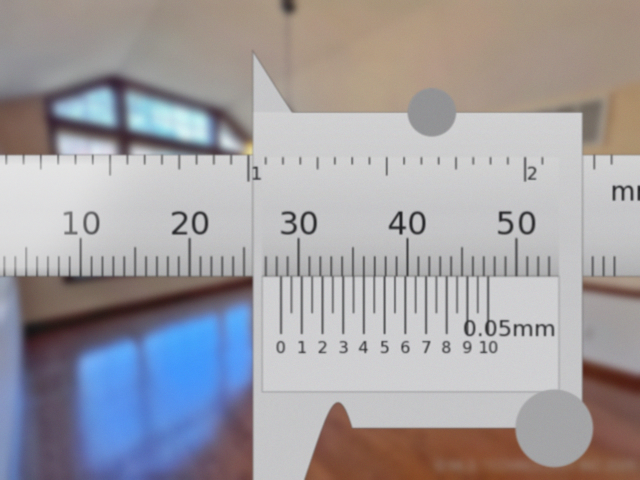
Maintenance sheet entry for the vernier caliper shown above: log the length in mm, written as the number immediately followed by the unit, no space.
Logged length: 28.4mm
